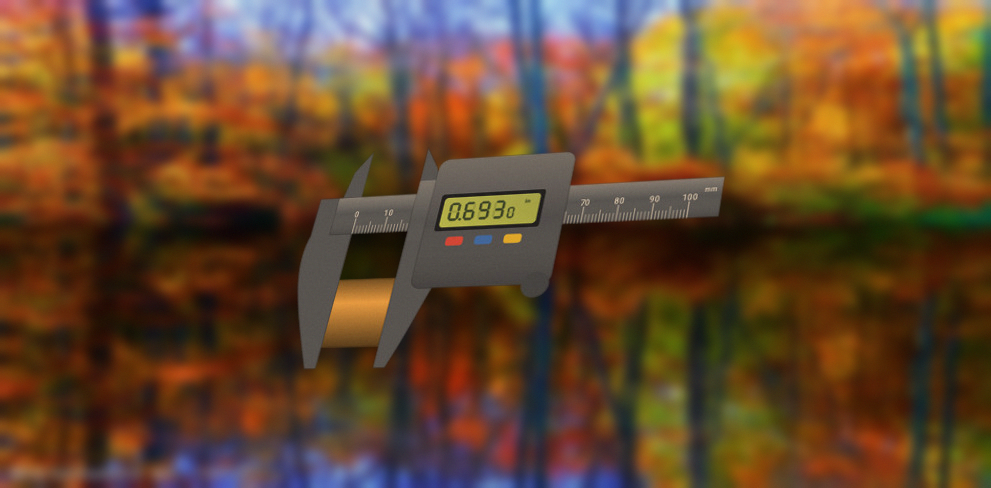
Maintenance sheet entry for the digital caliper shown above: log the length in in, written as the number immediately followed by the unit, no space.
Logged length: 0.6930in
